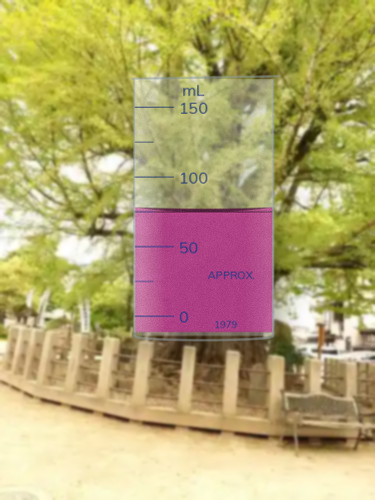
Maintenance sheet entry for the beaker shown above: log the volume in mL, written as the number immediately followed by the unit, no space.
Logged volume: 75mL
